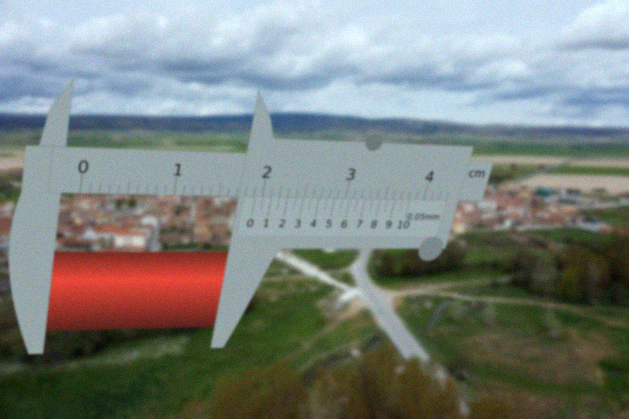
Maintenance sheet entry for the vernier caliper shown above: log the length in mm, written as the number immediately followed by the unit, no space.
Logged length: 19.2mm
